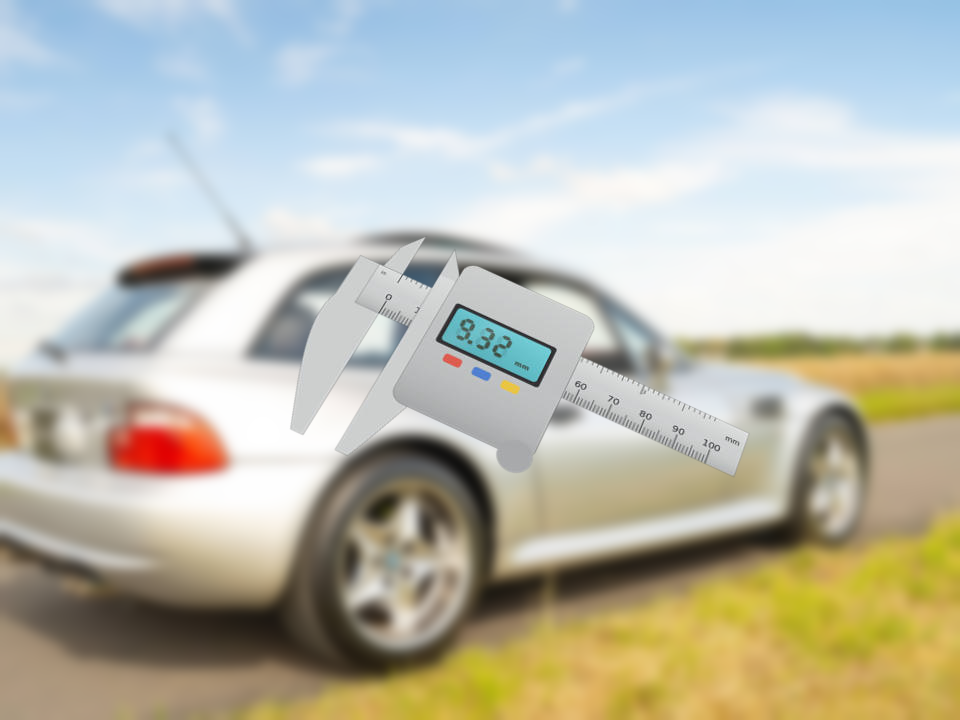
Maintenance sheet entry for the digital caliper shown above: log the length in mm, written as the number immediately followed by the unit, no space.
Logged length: 9.32mm
